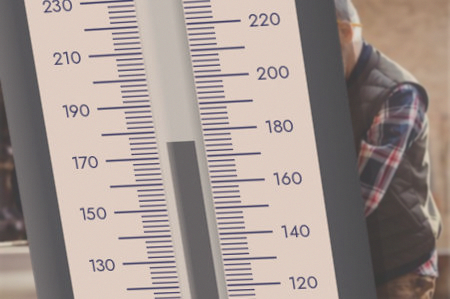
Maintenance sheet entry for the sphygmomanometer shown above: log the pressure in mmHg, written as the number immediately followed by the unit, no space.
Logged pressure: 176mmHg
